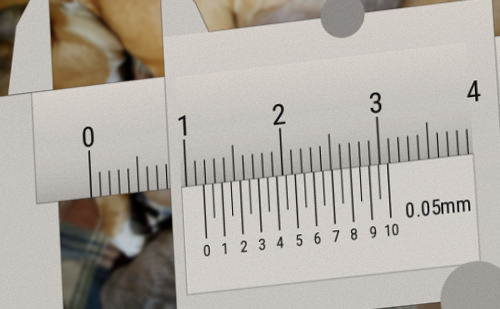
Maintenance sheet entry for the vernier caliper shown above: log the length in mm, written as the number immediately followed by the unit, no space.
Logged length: 11.8mm
